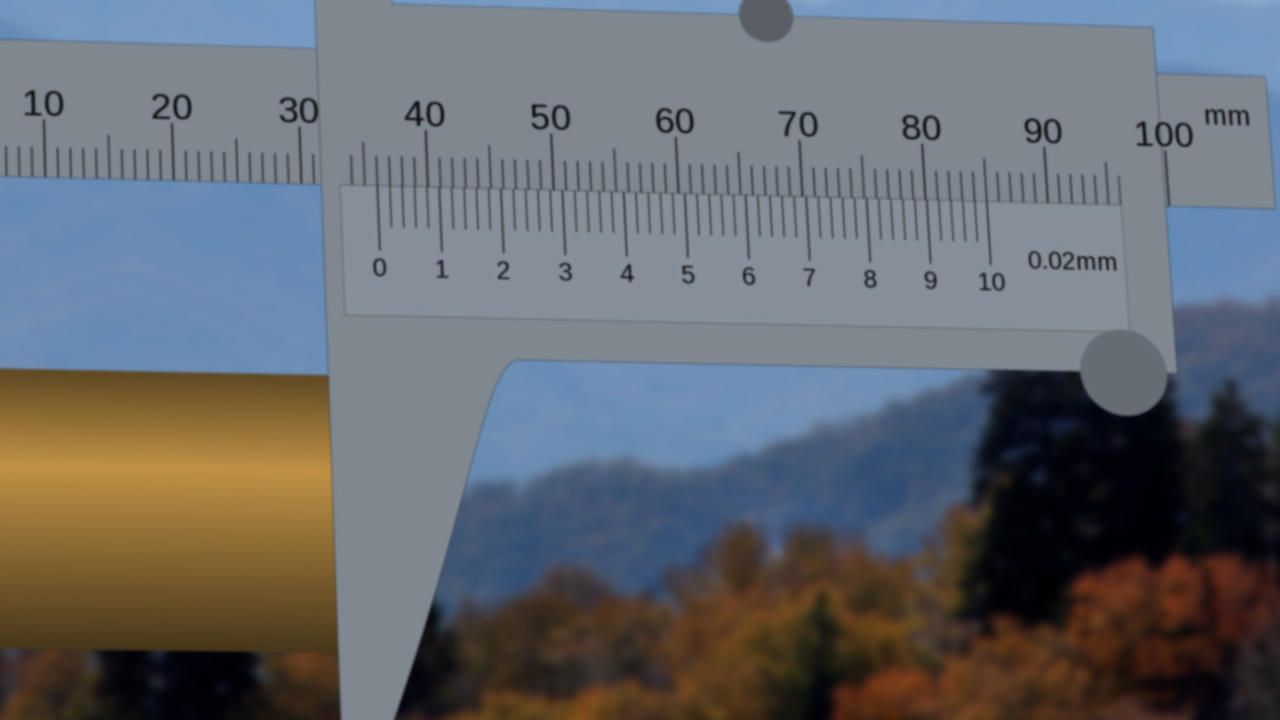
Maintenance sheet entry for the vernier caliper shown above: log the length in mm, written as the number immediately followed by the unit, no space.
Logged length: 36.0mm
